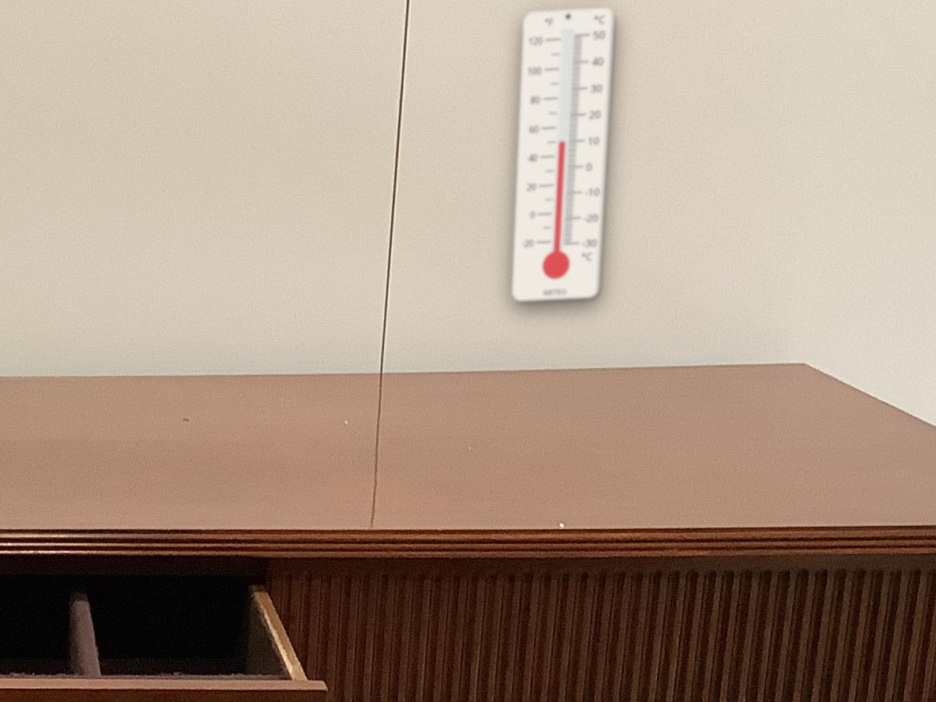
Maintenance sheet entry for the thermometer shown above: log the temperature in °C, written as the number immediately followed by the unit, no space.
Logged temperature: 10°C
